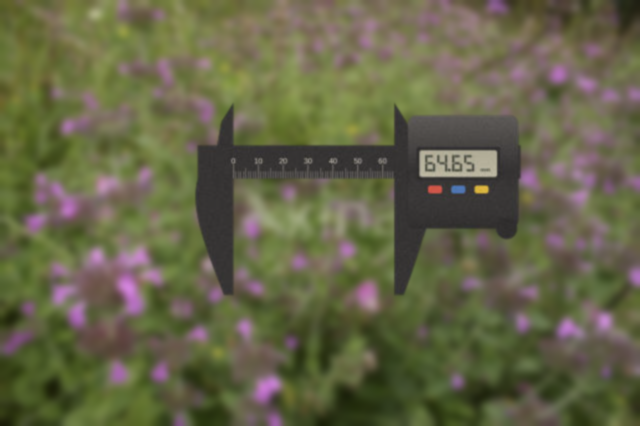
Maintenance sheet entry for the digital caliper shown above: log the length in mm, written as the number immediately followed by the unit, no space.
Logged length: 64.65mm
